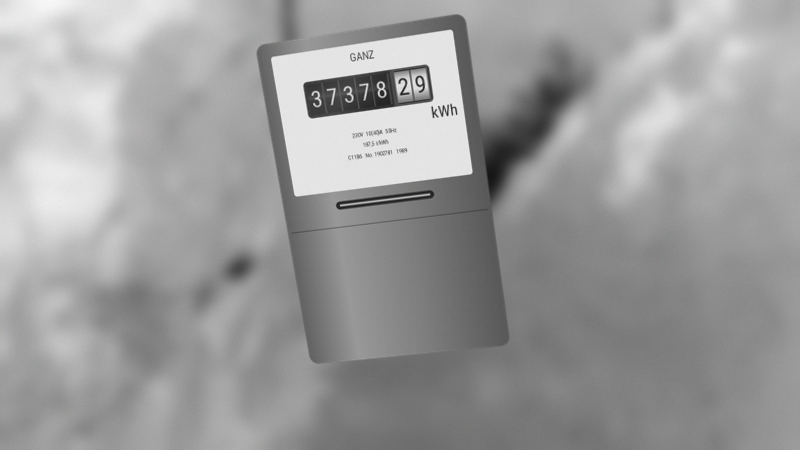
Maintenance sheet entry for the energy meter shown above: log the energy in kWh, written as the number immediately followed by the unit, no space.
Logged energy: 37378.29kWh
